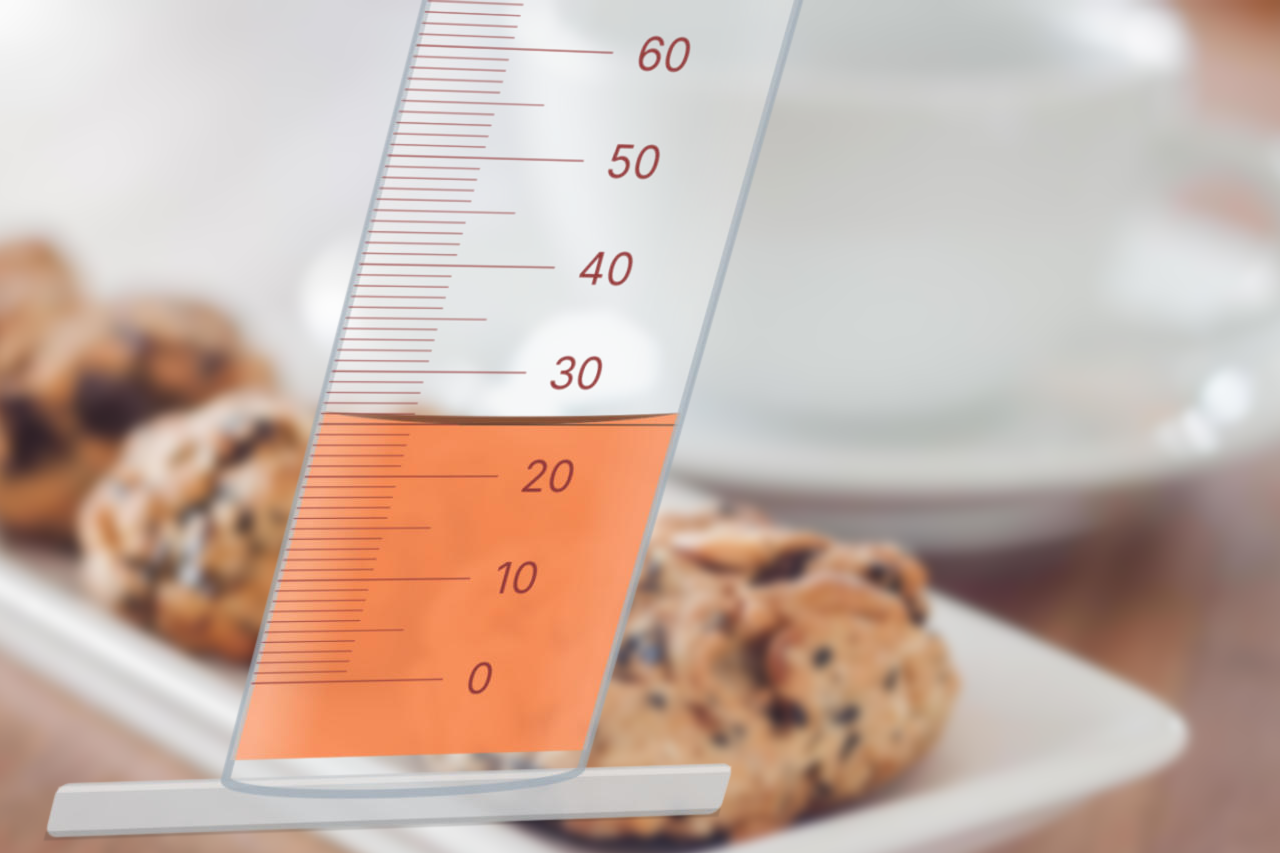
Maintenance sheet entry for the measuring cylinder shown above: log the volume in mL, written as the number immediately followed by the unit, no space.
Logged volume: 25mL
